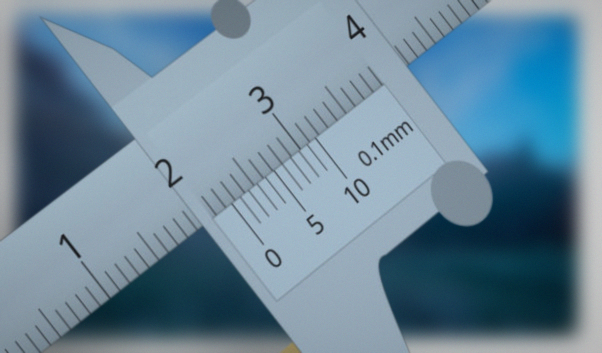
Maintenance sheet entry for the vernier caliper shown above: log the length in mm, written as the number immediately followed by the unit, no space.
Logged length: 22.6mm
